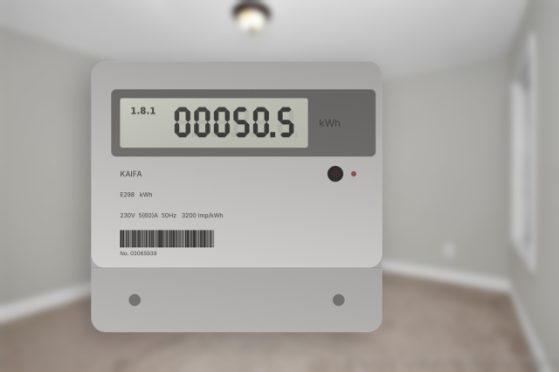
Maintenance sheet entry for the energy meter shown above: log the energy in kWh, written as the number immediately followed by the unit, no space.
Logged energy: 50.5kWh
